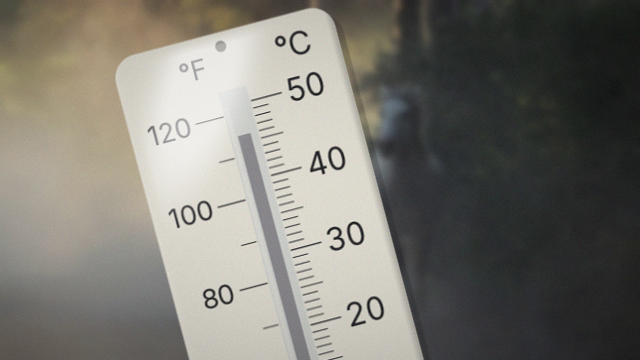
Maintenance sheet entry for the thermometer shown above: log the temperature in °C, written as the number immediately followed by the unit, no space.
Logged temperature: 46°C
